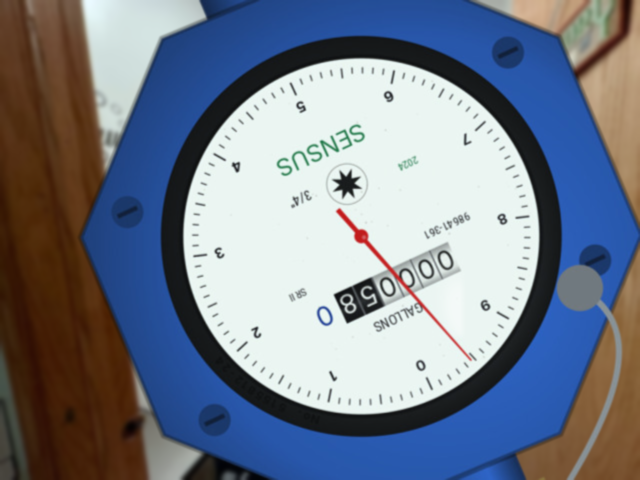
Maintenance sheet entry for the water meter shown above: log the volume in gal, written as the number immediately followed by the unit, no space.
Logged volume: 579.5gal
